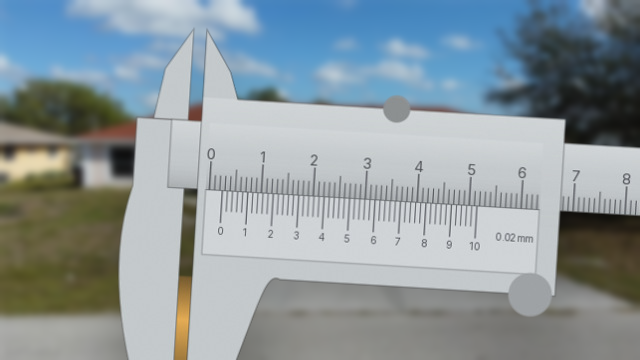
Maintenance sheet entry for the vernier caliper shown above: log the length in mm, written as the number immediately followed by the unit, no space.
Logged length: 2.5mm
